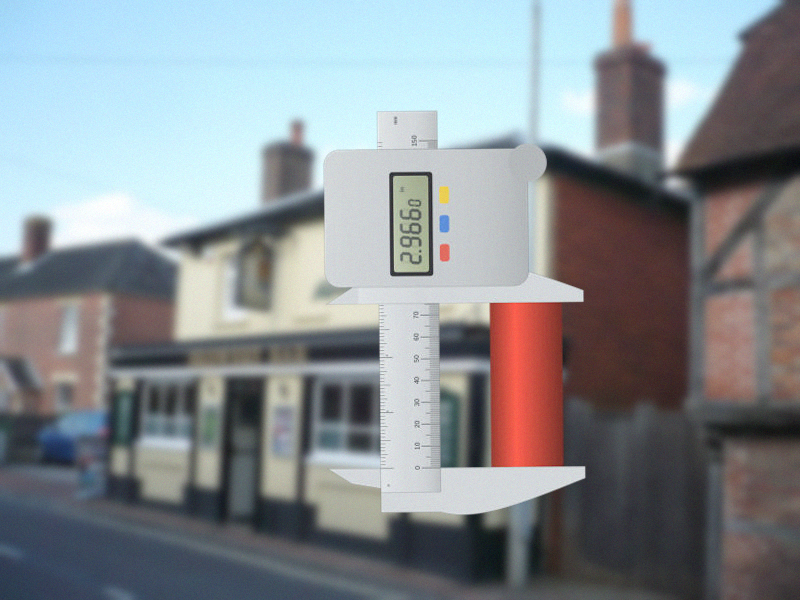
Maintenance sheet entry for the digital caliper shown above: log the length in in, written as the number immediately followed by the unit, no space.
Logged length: 2.9660in
